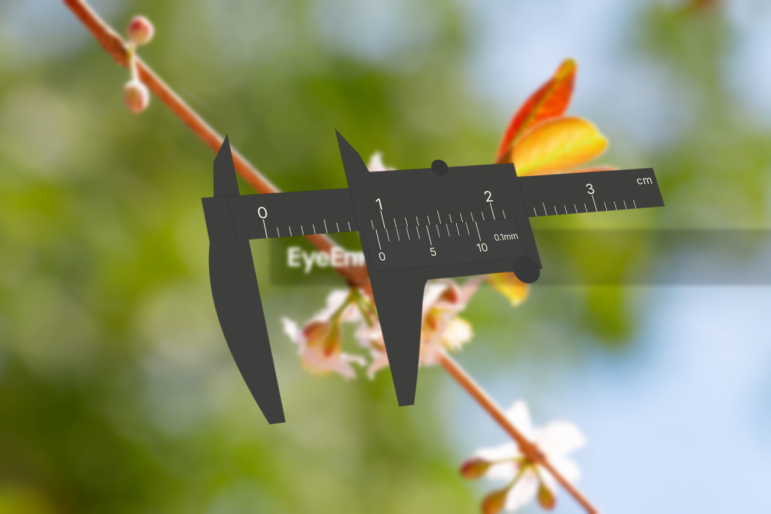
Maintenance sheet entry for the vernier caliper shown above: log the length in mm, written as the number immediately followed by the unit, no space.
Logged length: 9.2mm
